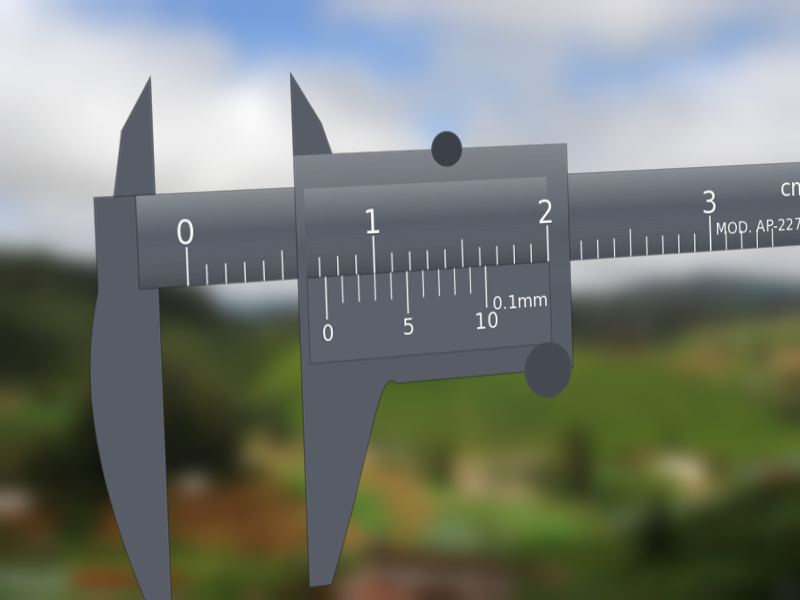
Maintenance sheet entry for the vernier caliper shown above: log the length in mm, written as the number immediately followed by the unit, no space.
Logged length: 7.3mm
